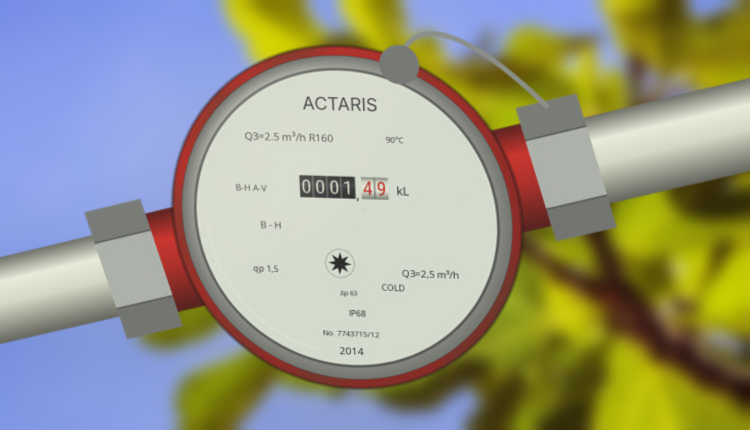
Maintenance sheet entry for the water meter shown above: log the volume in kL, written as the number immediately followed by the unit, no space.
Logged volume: 1.49kL
